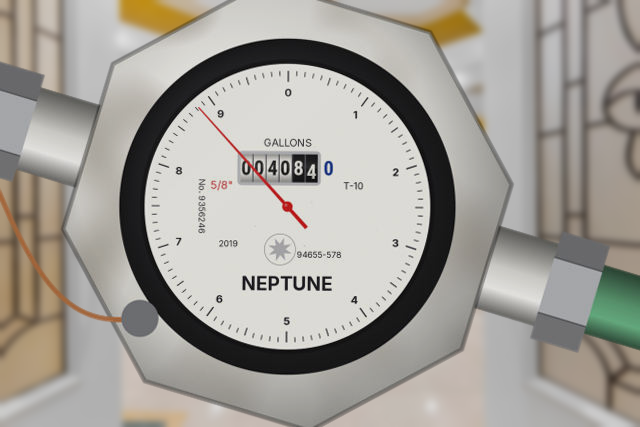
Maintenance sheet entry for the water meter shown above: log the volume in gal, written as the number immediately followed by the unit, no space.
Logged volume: 40838.8gal
